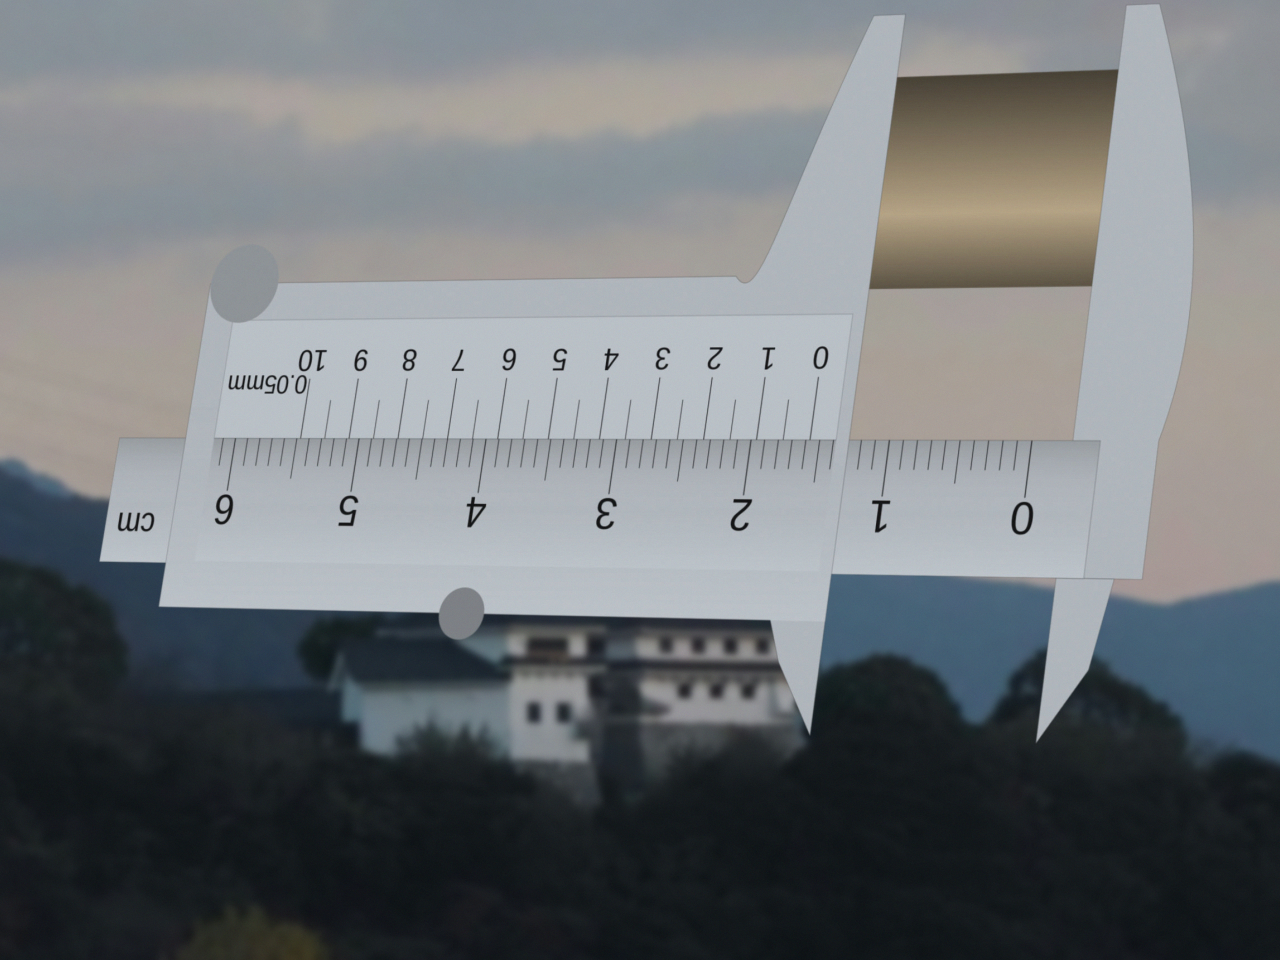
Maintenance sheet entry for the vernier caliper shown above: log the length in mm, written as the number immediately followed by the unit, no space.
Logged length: 15.7mm
